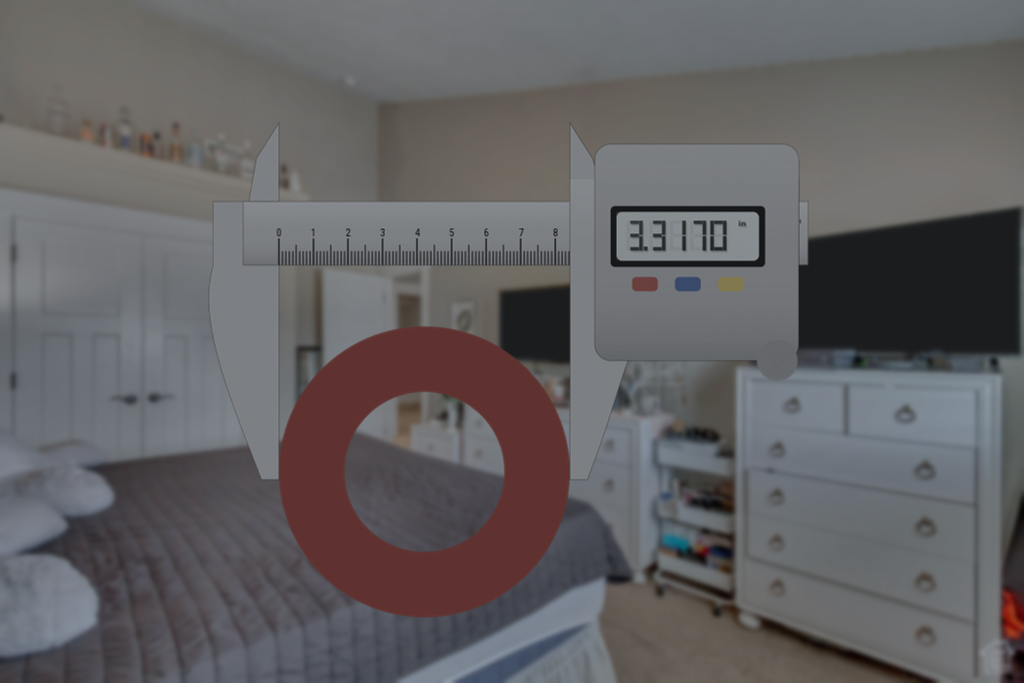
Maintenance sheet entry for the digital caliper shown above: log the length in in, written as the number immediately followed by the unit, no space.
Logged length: 3.3170in
